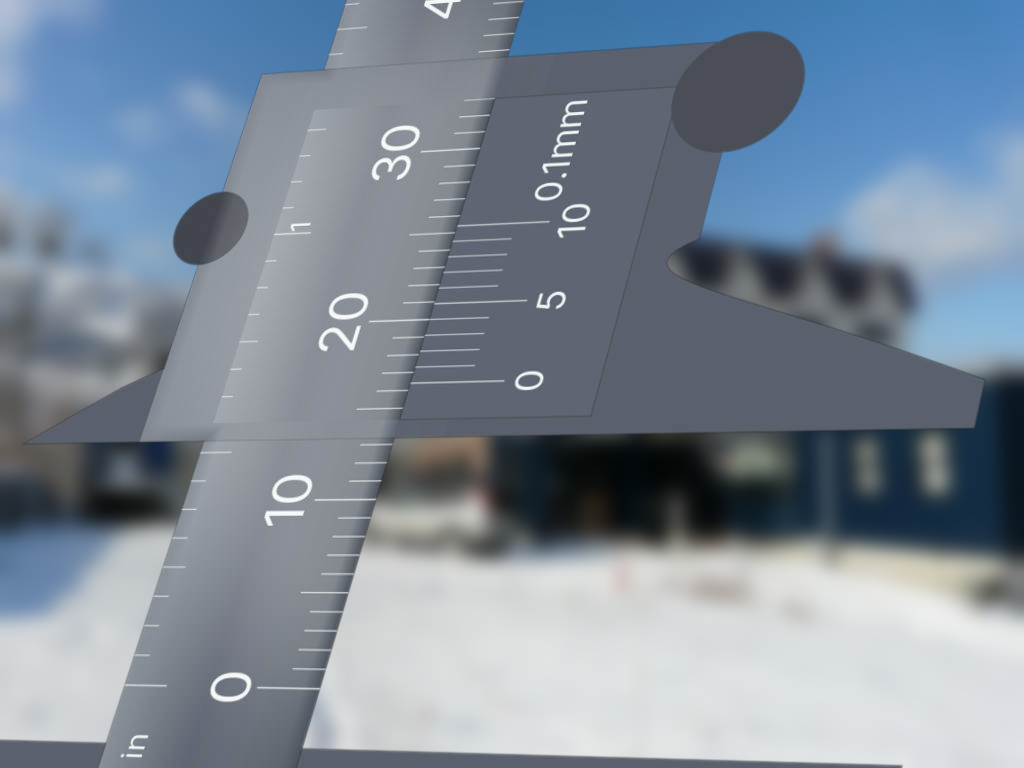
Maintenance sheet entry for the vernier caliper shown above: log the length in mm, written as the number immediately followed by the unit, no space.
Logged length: 16.4mm
